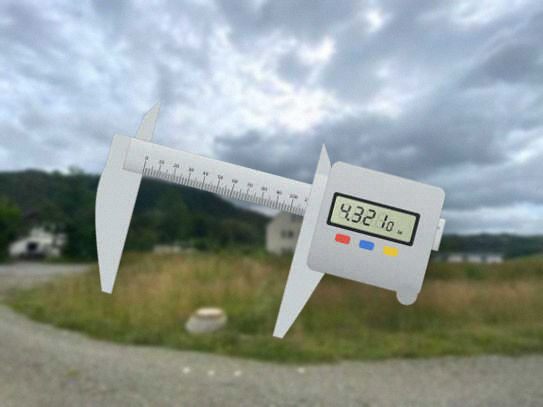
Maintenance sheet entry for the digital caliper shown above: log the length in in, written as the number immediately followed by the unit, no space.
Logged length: 4.3210in
